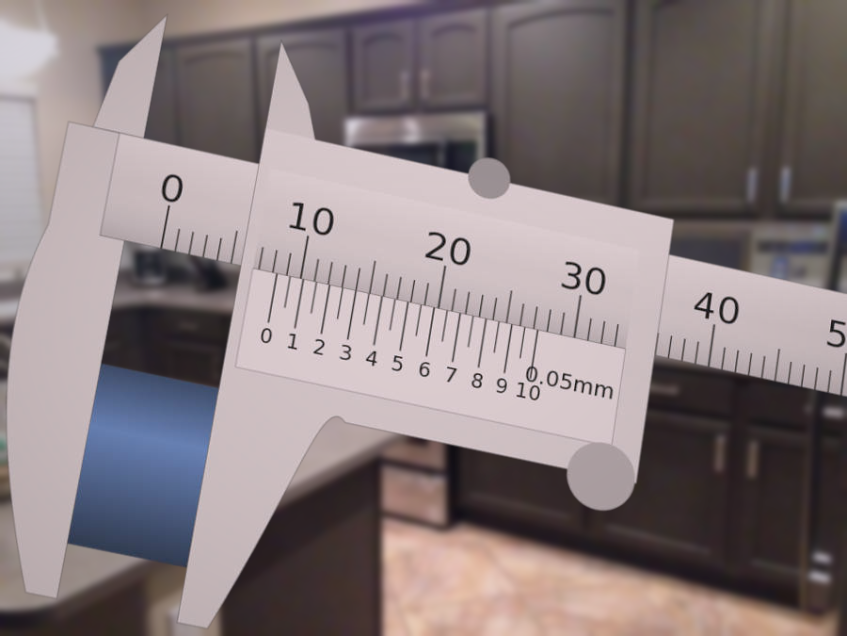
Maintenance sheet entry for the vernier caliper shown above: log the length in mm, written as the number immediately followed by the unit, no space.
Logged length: 8.3mm
